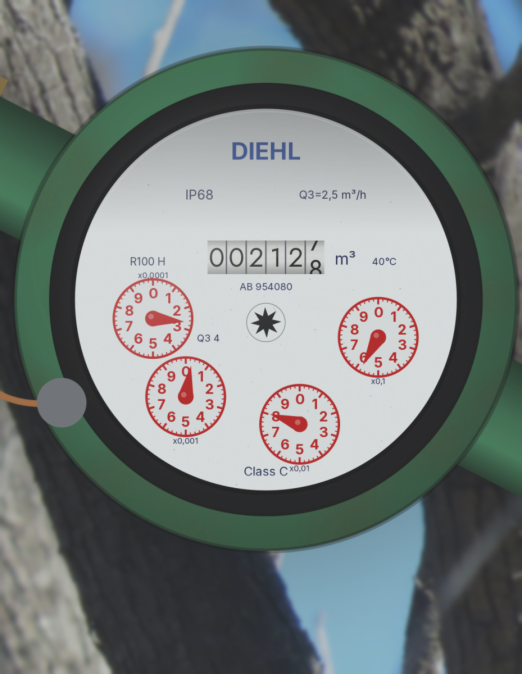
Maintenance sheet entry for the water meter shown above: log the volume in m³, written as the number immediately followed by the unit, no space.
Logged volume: 2127.5802m³
